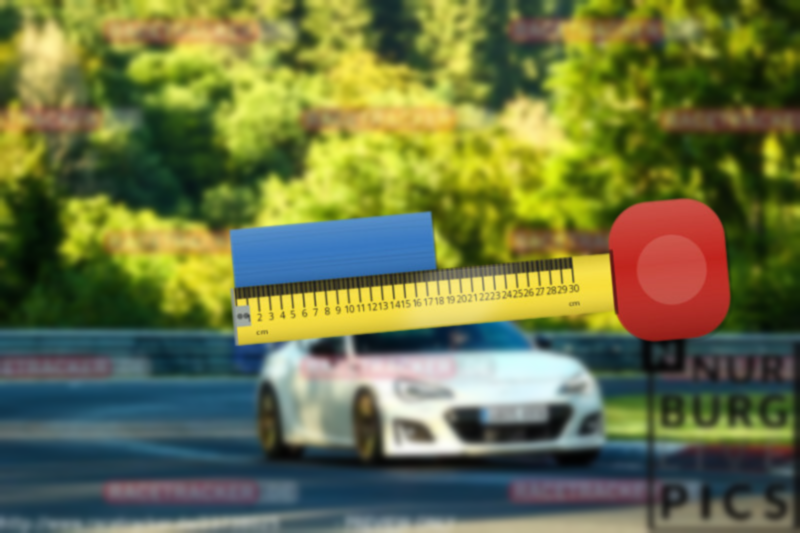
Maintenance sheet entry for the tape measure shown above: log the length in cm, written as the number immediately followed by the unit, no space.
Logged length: 18cm
